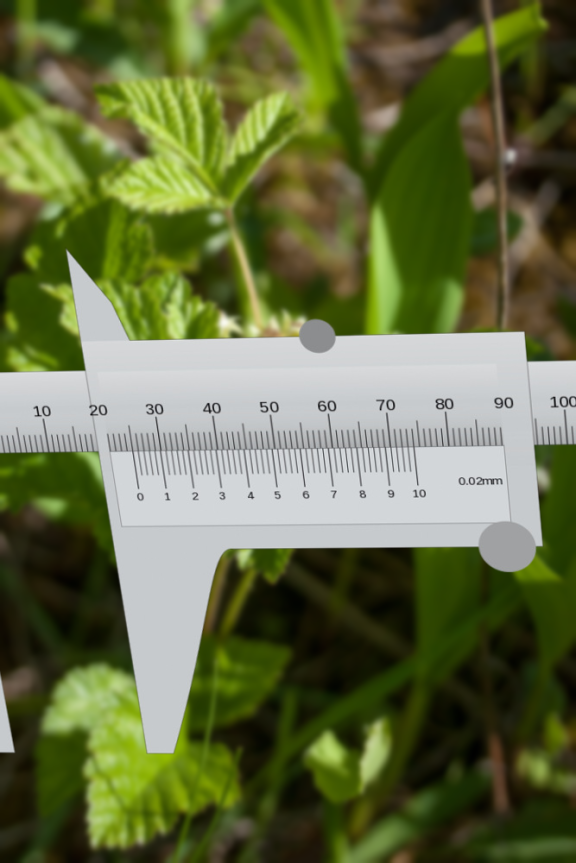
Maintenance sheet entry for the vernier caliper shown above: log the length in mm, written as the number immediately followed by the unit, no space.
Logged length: 25.0mm
